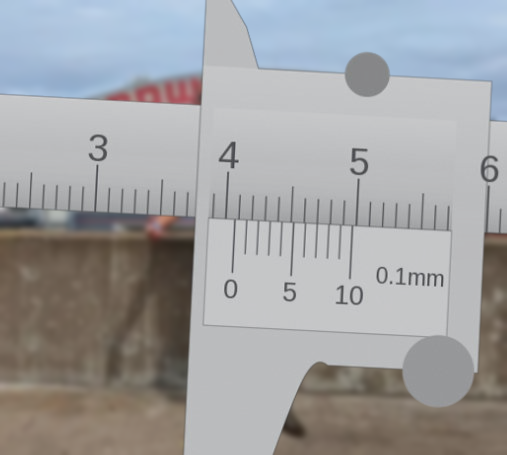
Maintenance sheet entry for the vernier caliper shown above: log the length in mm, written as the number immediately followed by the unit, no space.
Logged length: 40.7mm
